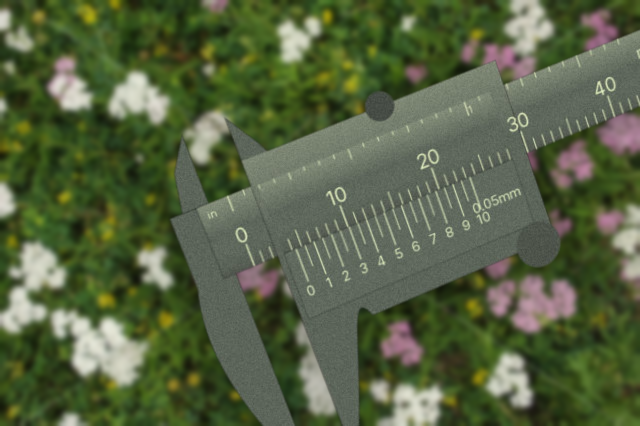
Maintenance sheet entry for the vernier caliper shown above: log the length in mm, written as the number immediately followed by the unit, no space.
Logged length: 4.4mm
